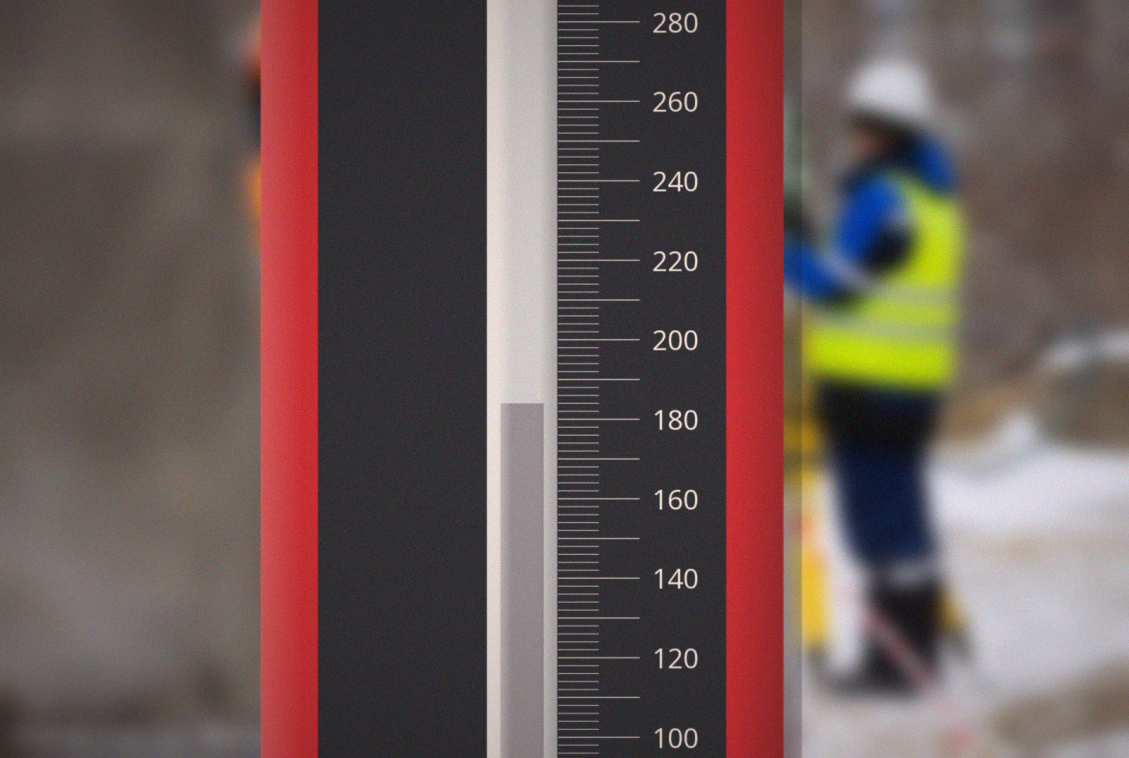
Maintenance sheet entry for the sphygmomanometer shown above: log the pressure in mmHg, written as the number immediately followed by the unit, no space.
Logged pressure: 184mmHg
